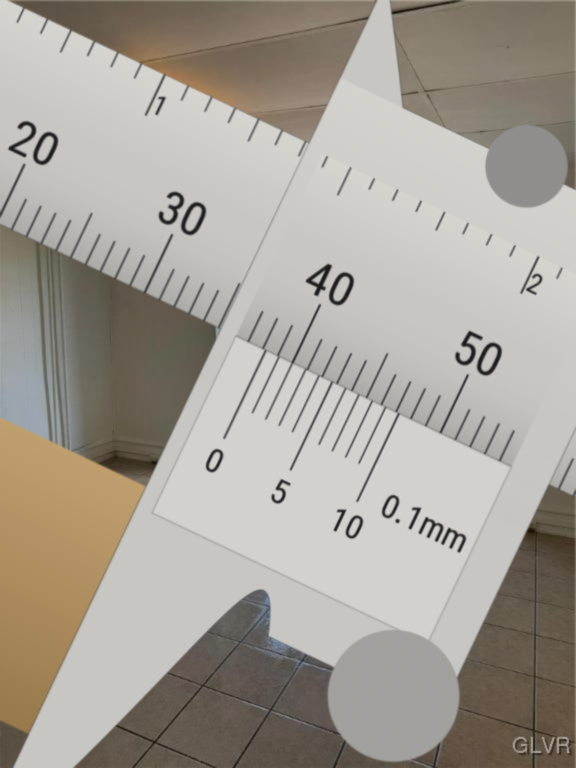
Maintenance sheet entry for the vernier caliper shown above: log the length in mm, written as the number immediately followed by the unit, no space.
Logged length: 38.2mm
